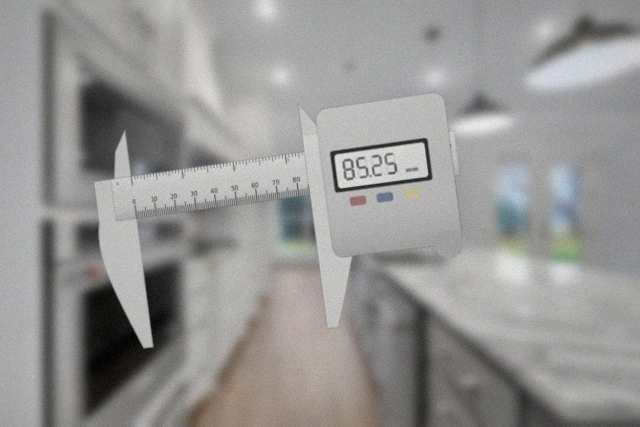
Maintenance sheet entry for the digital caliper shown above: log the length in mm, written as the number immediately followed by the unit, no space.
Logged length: 85.25mm
